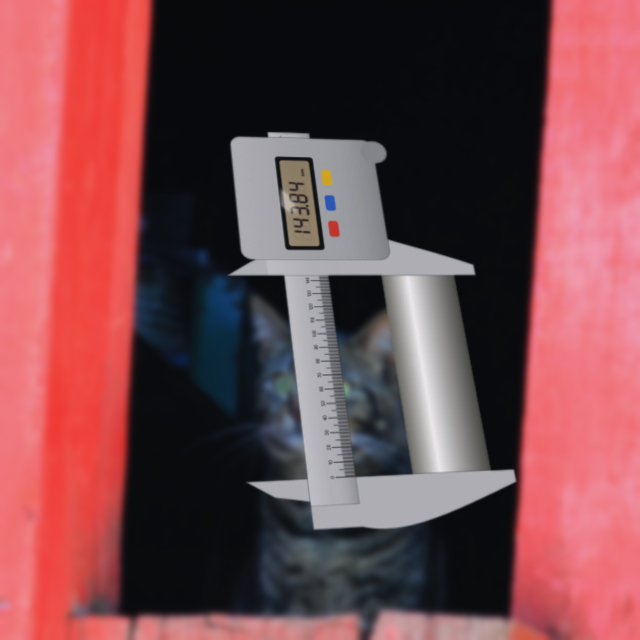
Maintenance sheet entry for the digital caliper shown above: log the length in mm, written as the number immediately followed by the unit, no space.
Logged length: 143.84mm
